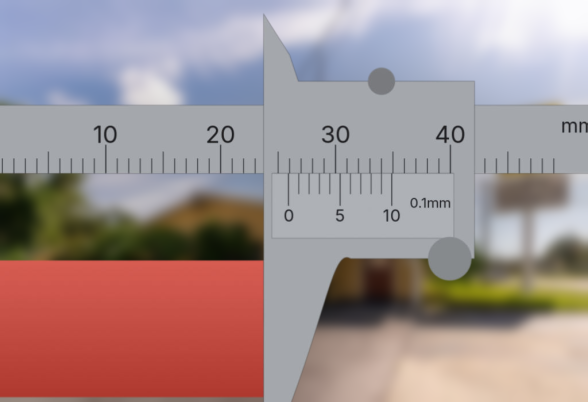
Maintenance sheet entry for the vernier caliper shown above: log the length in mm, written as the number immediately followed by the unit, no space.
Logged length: 25.9mm
